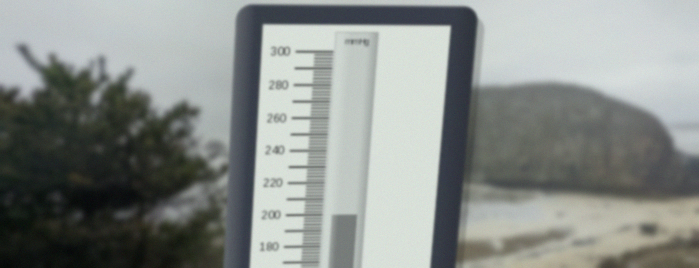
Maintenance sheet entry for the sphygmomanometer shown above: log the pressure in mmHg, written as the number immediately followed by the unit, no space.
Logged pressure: 200mmHg
